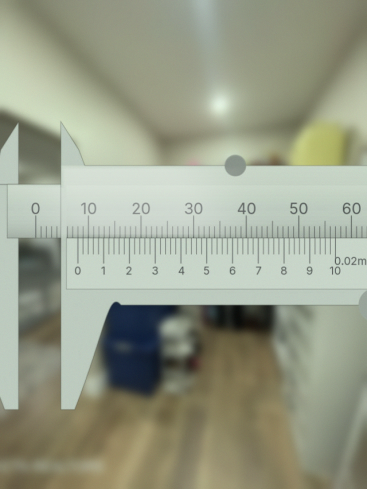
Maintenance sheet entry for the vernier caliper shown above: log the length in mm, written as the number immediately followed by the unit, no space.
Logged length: 8.0mm
